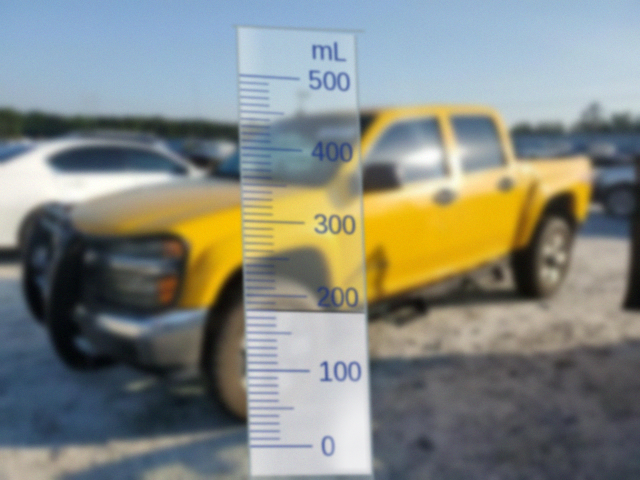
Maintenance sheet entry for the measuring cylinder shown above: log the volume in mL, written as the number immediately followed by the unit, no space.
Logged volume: 180mL
